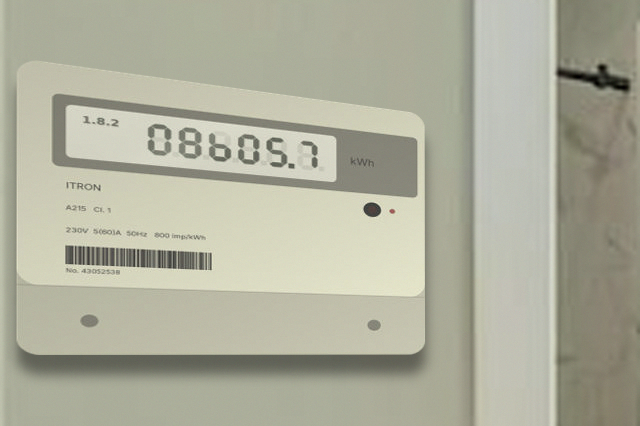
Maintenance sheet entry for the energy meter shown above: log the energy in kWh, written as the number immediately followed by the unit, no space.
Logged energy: 8605.7kWh
